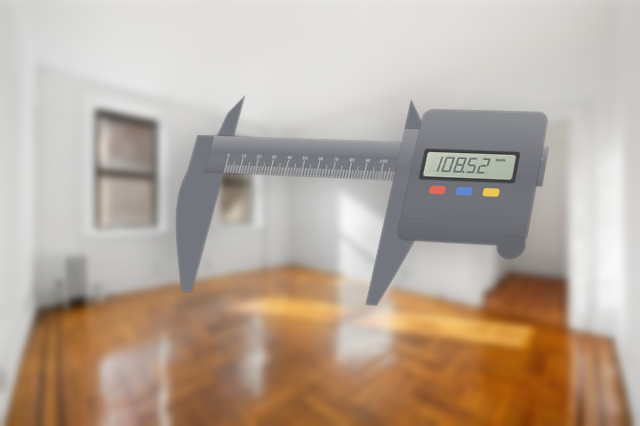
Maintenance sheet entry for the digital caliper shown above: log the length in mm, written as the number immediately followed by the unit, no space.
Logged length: 108.52mm
